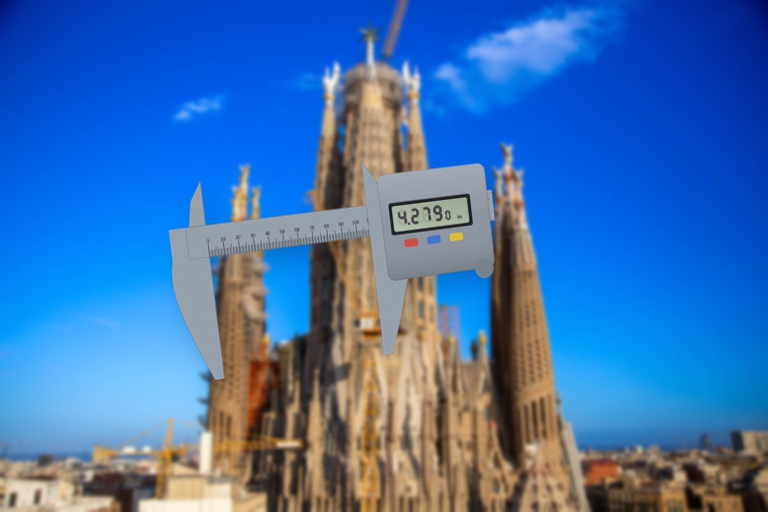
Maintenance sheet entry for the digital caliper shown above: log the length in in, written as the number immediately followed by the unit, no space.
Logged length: 4.2790in
